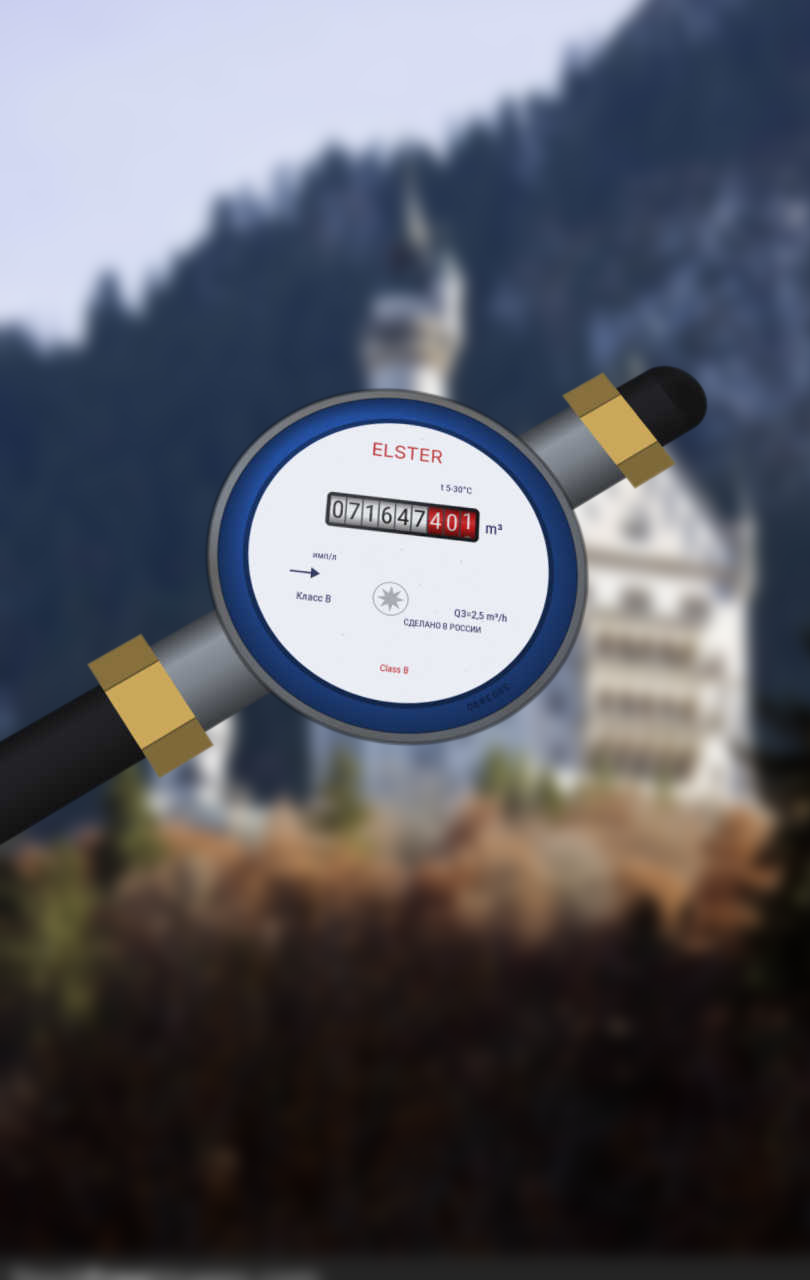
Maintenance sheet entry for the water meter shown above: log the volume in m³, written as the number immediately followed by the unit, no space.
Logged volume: 71647.401m³
